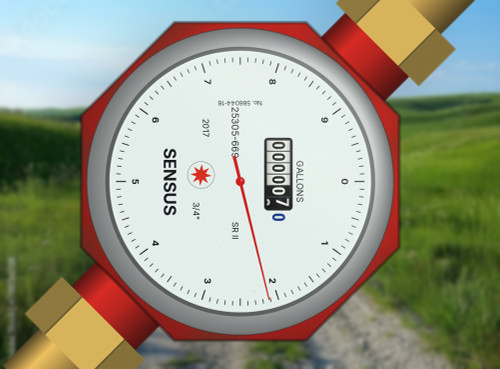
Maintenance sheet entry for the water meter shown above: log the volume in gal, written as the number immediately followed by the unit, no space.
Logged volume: 72.1gal
